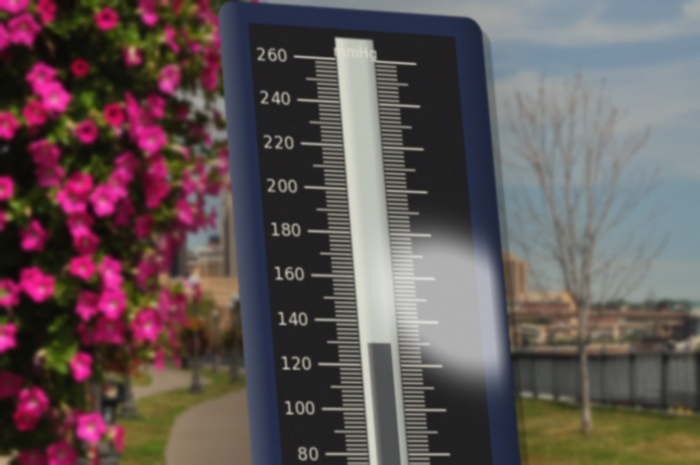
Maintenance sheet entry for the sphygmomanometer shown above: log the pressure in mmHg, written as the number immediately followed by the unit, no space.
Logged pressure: 130mmHg
